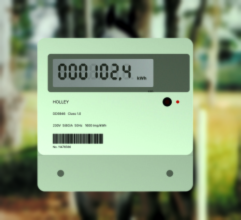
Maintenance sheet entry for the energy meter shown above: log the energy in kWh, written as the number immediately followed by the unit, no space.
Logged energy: 102.4kWh
